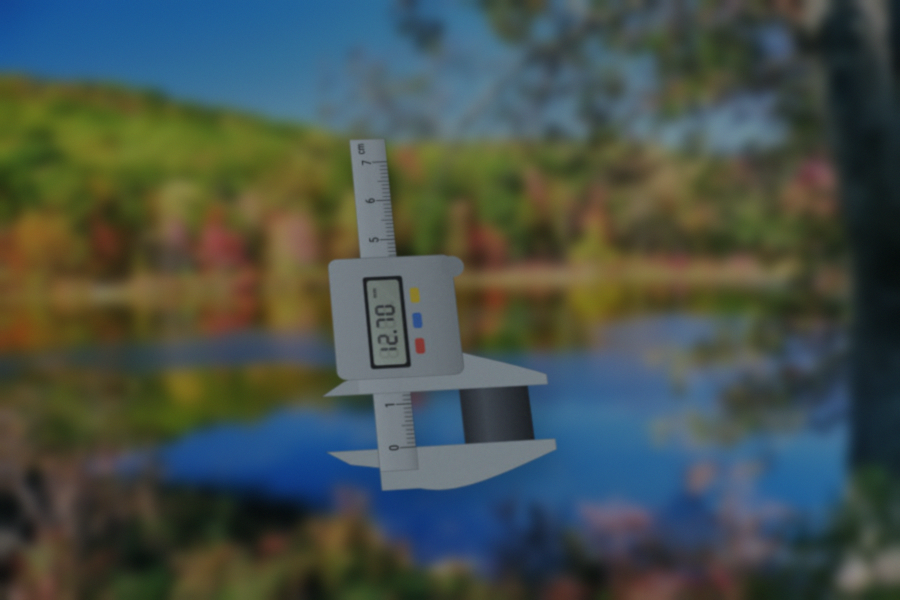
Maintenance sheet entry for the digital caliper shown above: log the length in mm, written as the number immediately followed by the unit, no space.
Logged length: 12.70mm
